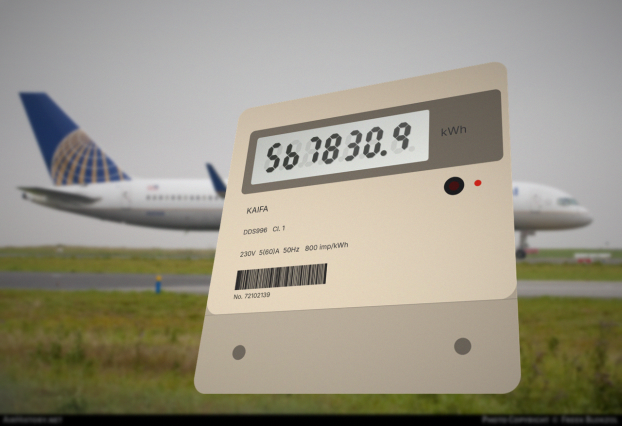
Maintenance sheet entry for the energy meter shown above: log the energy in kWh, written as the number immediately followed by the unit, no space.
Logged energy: 567830.9kWh
